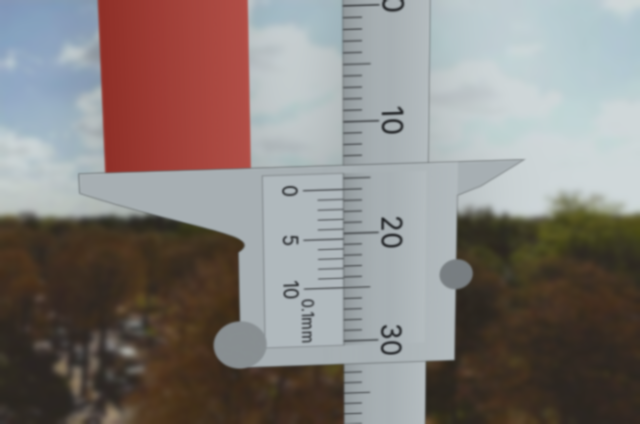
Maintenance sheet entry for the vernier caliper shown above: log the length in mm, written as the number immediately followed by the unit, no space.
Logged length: 16.0mm
